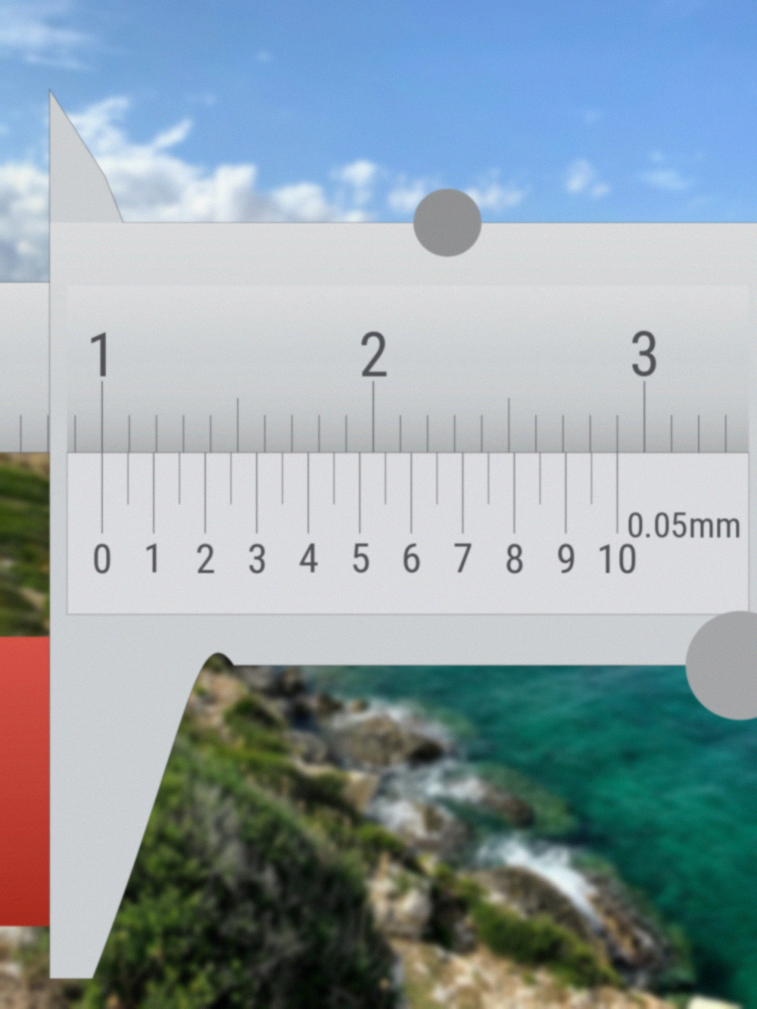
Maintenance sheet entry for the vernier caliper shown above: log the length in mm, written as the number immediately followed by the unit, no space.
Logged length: 10.00mm
